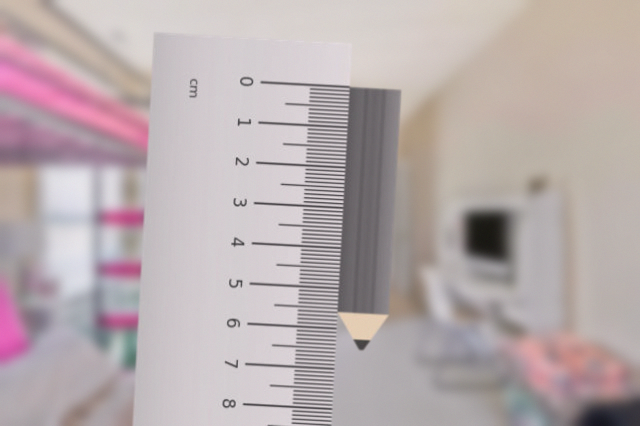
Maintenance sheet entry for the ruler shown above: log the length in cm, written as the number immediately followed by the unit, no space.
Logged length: 6.5cm
